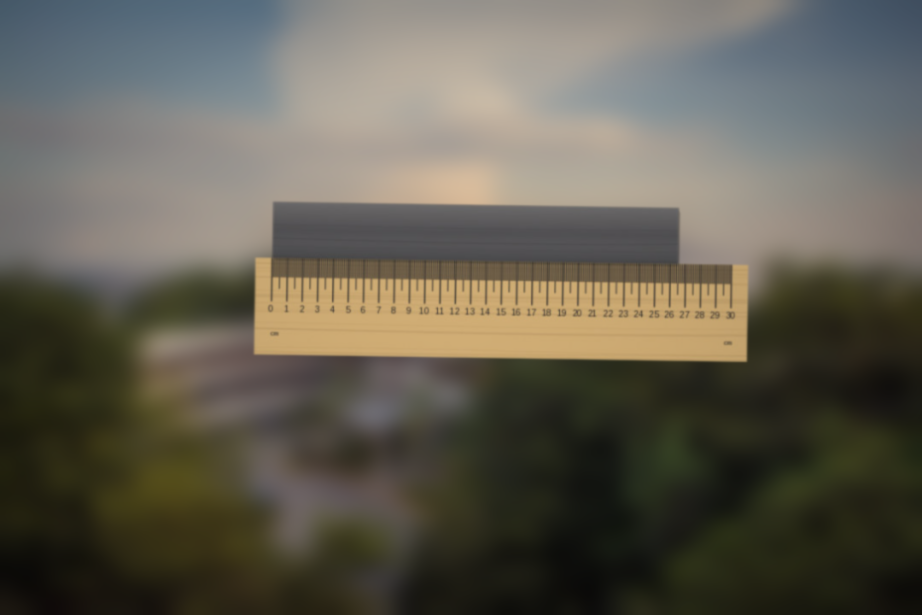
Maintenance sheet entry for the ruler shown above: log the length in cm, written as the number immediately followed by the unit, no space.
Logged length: 26.5cm
